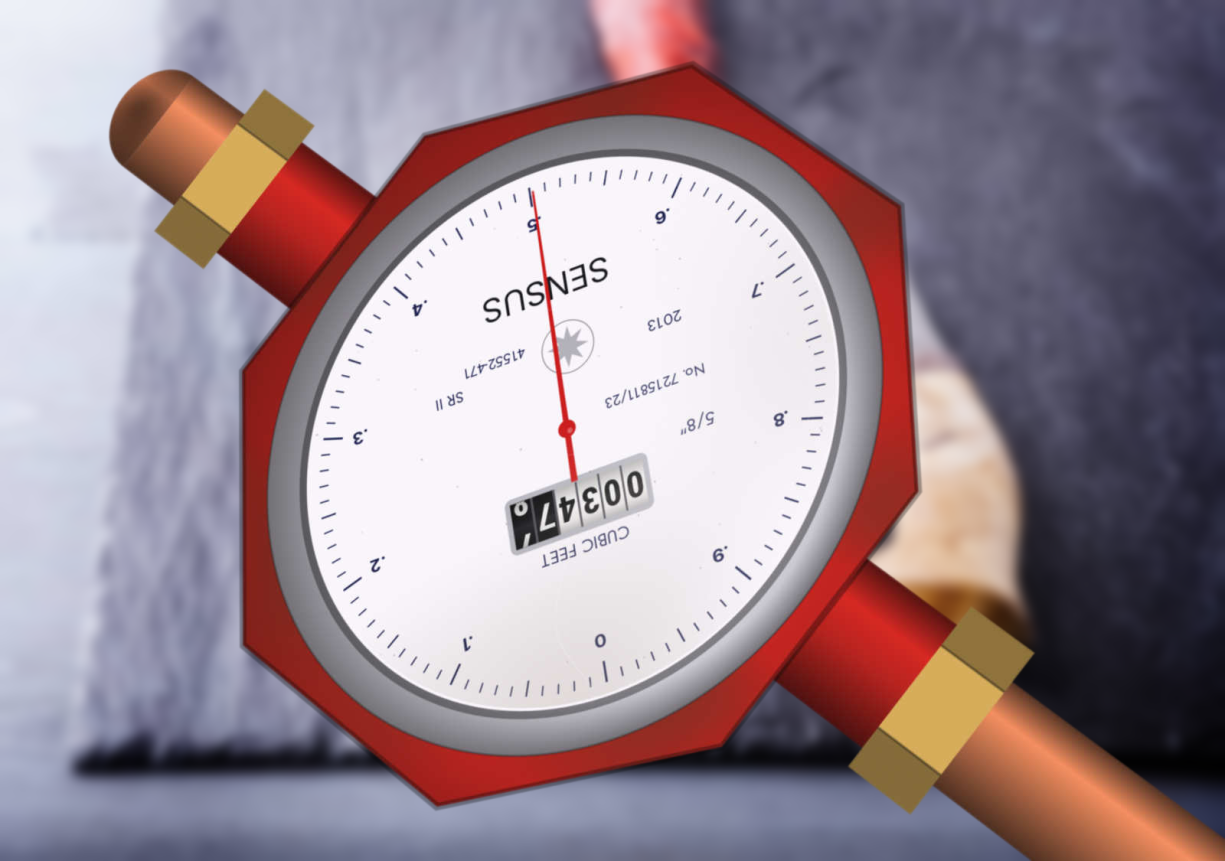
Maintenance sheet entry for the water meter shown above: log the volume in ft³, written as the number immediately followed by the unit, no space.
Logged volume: 3477.50ft³
